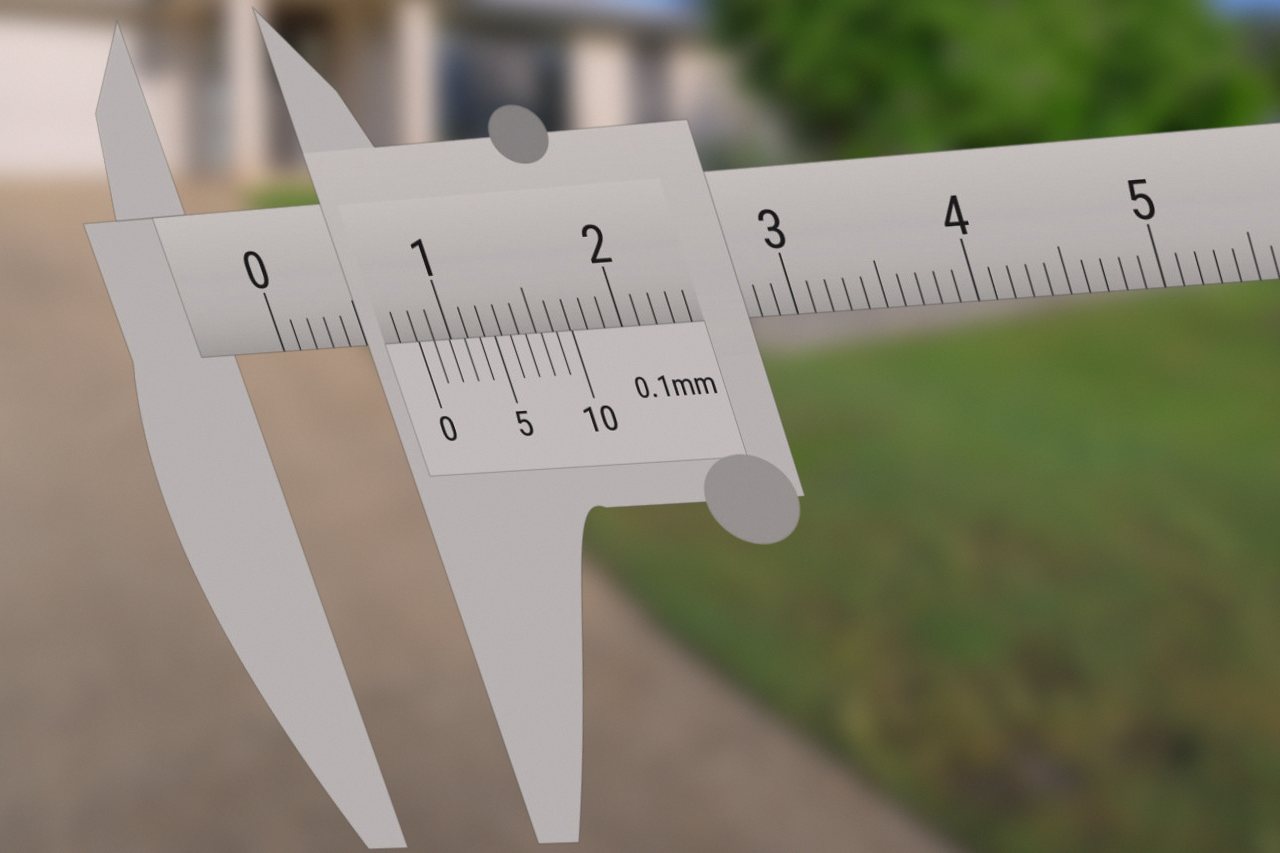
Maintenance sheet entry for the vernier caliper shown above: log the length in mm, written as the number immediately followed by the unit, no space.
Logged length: 8.1mm
